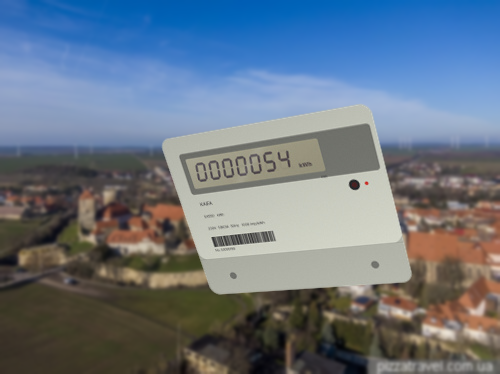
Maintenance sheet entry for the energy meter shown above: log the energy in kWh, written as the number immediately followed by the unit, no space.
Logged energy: 54kWh
